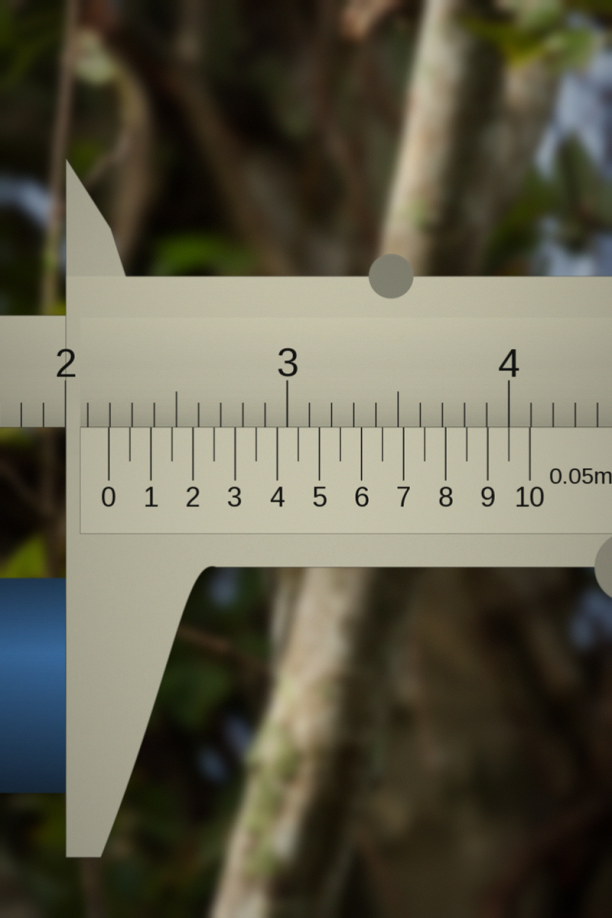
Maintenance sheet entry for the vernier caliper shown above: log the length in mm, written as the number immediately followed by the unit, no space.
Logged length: 21.95mm
